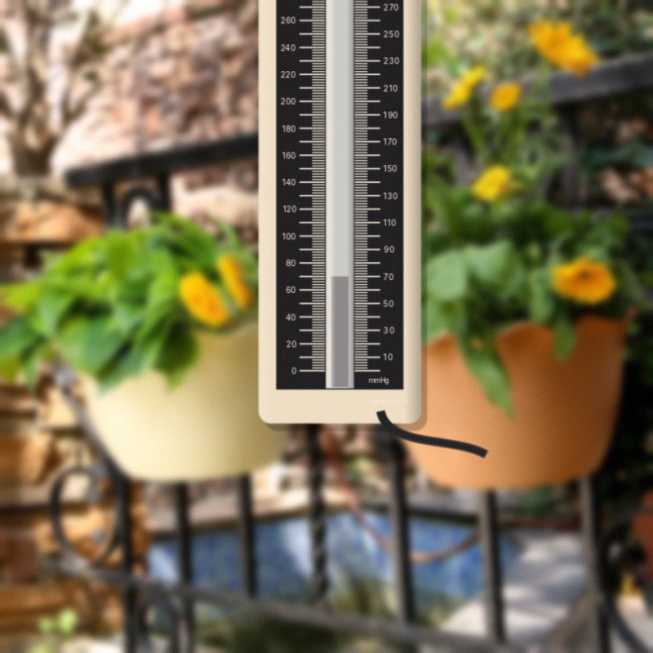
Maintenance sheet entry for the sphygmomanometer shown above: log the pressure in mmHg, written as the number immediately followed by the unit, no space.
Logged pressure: 70mmHg
